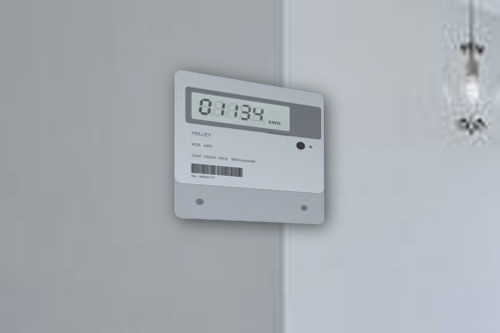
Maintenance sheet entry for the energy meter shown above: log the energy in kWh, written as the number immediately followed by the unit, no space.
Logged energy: 1134kWh
